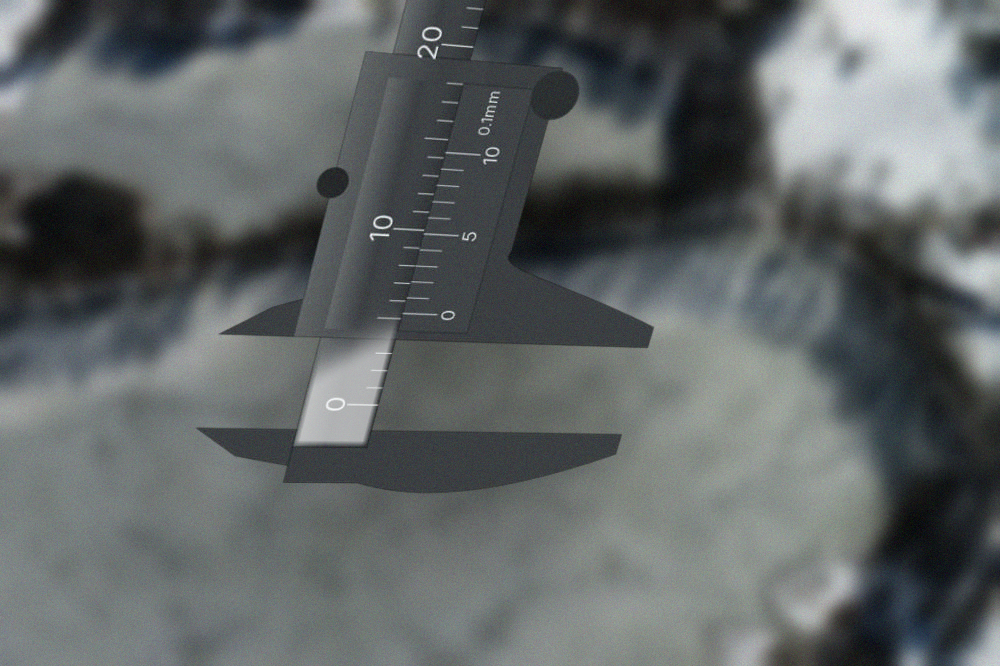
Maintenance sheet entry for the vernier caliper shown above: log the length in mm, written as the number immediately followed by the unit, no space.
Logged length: 5.3mm
